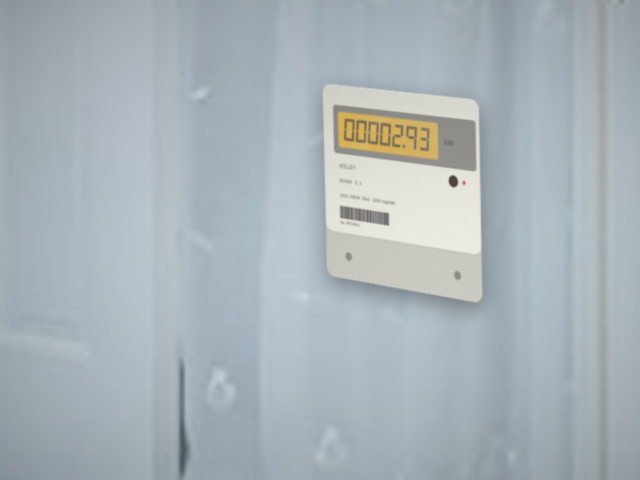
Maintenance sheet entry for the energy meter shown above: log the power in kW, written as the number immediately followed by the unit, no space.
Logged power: 2.93kW
